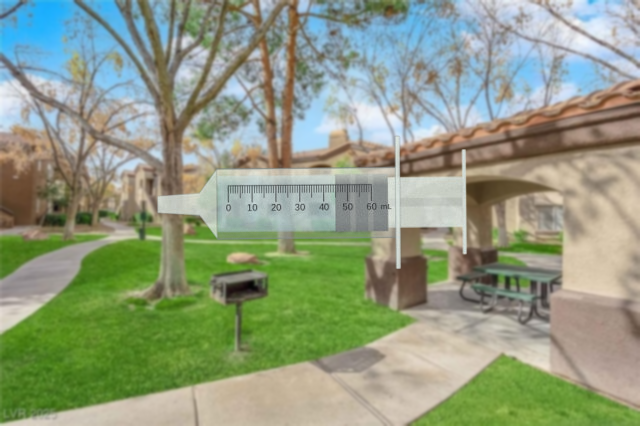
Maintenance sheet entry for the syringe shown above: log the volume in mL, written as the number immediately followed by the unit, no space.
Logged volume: 45mL
